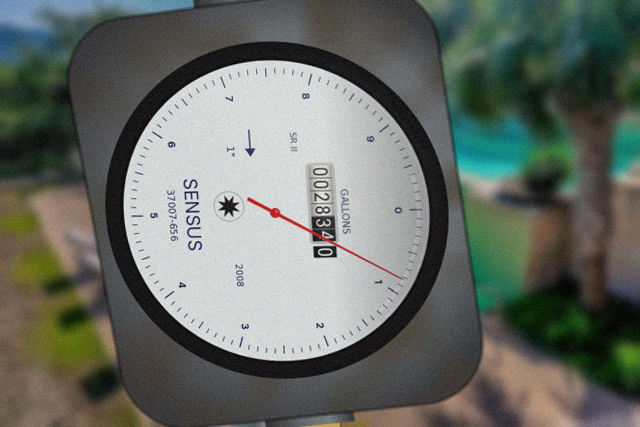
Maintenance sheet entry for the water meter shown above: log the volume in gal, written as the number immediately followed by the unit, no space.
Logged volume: 28340.8gal
